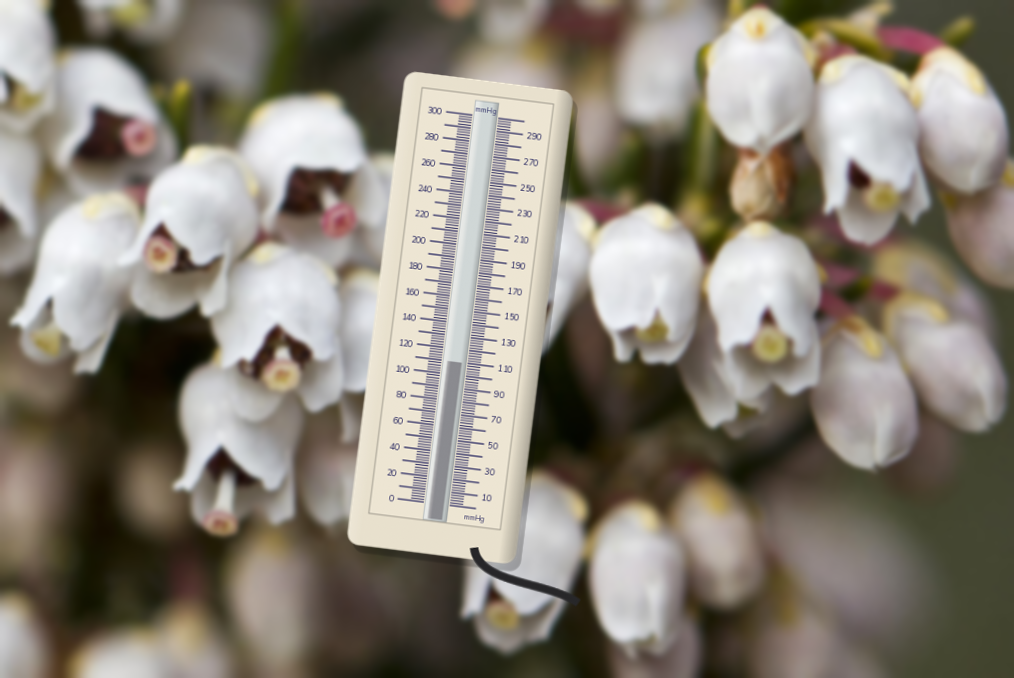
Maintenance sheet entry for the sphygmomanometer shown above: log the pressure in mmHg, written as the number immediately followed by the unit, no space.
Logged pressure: 110mmHg
